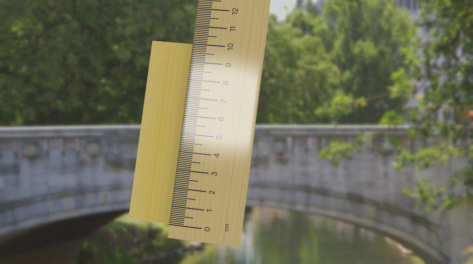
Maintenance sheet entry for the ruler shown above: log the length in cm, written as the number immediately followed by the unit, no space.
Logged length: 10cm
